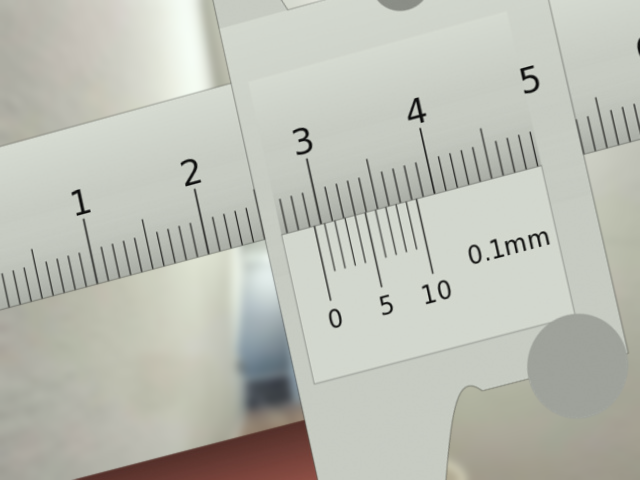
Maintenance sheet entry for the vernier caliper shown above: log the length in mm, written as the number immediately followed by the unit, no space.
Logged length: 29.4mm
